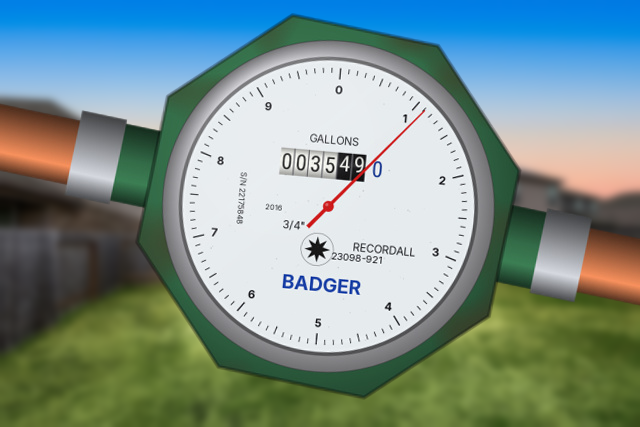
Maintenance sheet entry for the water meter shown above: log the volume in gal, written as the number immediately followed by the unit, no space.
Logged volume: 35491.1gal
